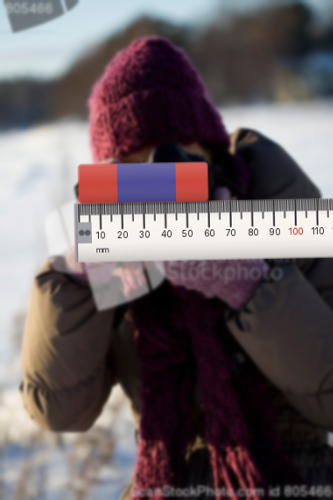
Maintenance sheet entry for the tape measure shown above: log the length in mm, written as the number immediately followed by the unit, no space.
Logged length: 60mm
